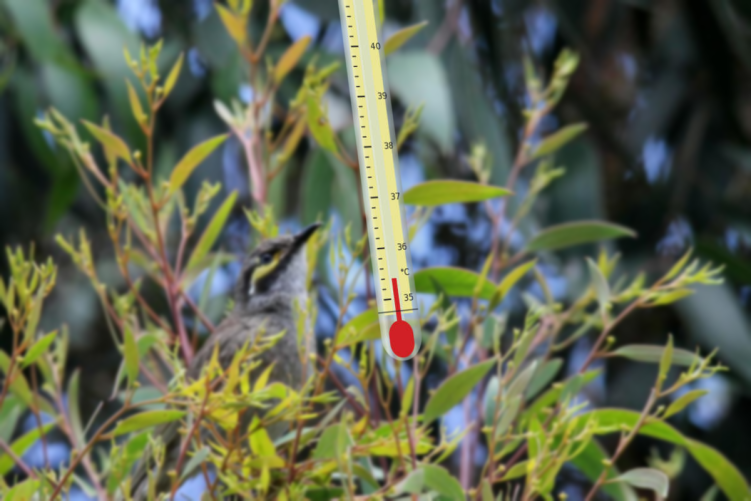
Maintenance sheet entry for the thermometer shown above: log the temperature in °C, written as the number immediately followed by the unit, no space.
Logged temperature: 35.4°C
